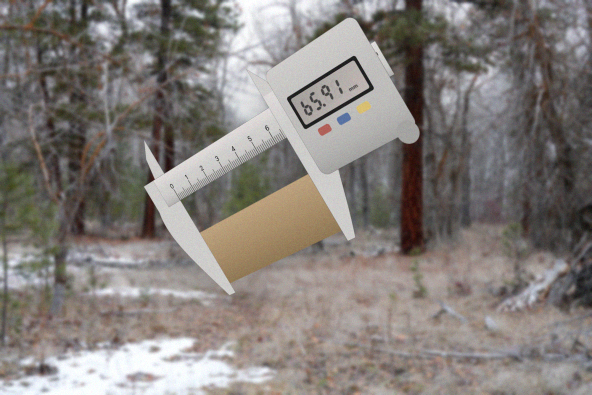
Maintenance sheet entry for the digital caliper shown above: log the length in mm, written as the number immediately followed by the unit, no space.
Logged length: 65.91mm
